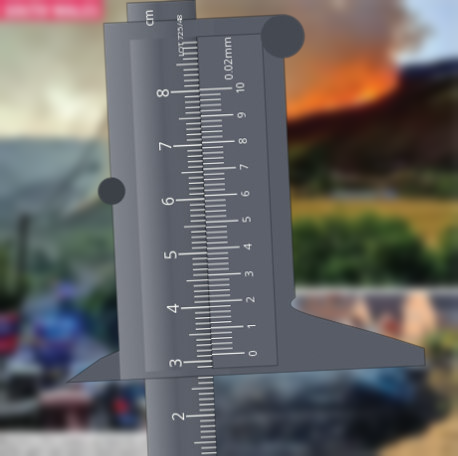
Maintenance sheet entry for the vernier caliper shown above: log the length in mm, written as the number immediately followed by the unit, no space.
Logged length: 31.2mm
